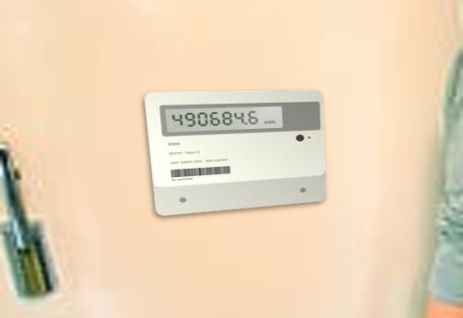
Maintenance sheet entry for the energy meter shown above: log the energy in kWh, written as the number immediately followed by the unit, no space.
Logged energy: 490684.6kWh
